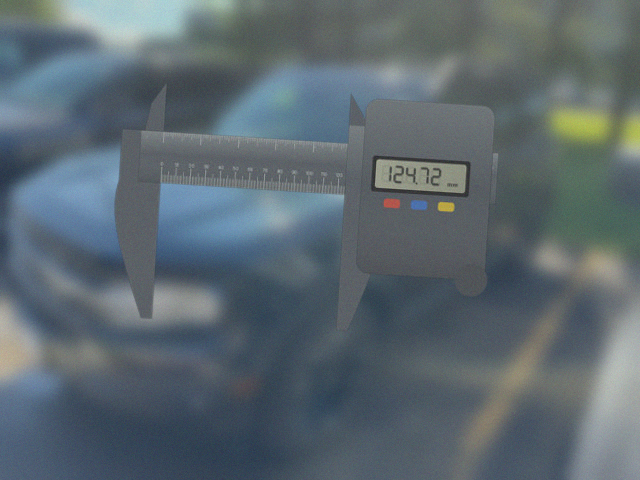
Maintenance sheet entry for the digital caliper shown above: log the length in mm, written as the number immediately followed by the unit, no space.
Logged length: 124.72mm
